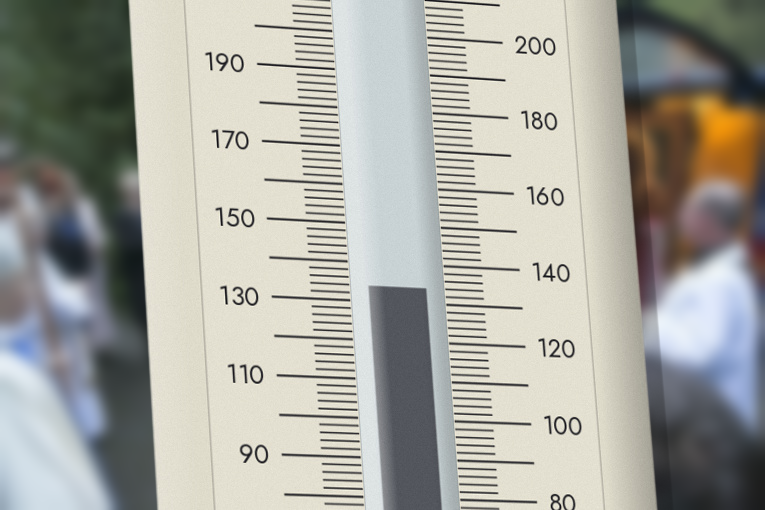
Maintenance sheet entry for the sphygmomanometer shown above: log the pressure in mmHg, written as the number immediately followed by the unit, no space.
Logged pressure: 134mmHg
